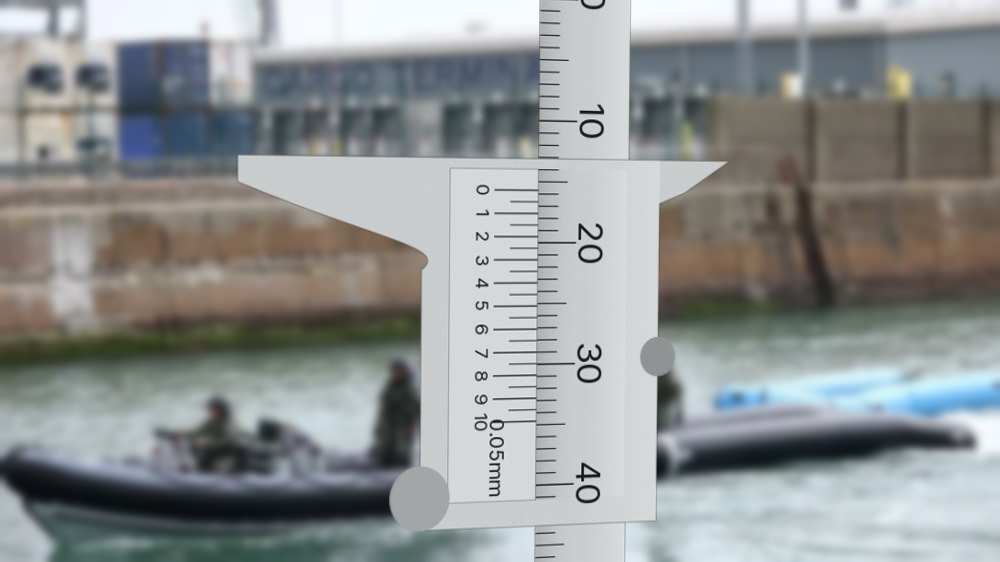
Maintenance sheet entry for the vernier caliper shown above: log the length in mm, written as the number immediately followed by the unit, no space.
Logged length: 15.7mm
